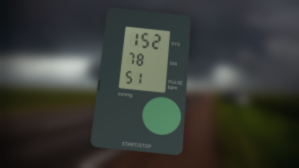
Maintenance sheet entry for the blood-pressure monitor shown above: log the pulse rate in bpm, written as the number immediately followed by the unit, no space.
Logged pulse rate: 51bpm
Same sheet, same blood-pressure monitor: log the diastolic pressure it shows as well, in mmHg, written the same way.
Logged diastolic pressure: 78mmHg
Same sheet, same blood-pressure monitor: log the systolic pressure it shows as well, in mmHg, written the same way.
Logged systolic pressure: 152mmHg
